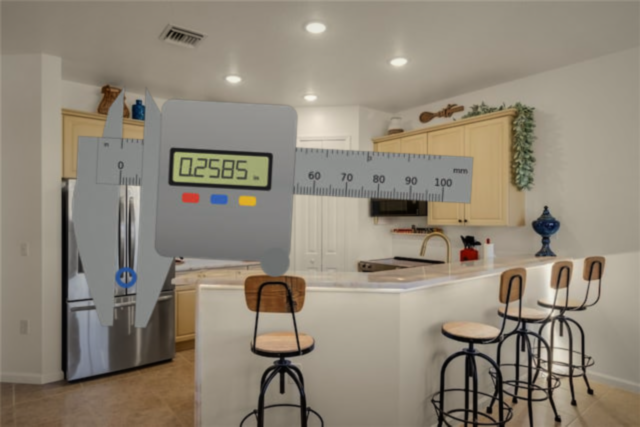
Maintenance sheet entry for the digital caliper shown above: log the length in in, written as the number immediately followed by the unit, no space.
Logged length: 0.2585in
